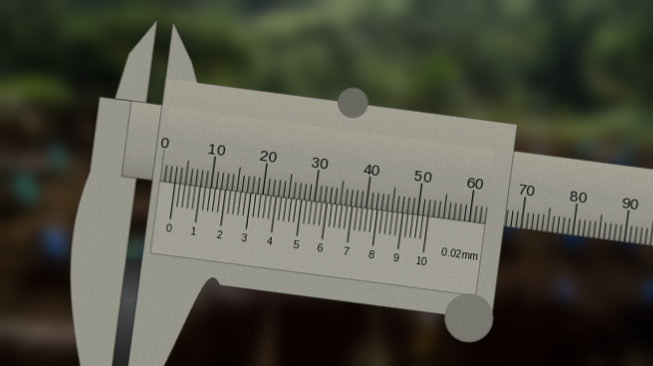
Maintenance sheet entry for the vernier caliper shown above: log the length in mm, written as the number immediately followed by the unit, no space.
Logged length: 3.0mm
